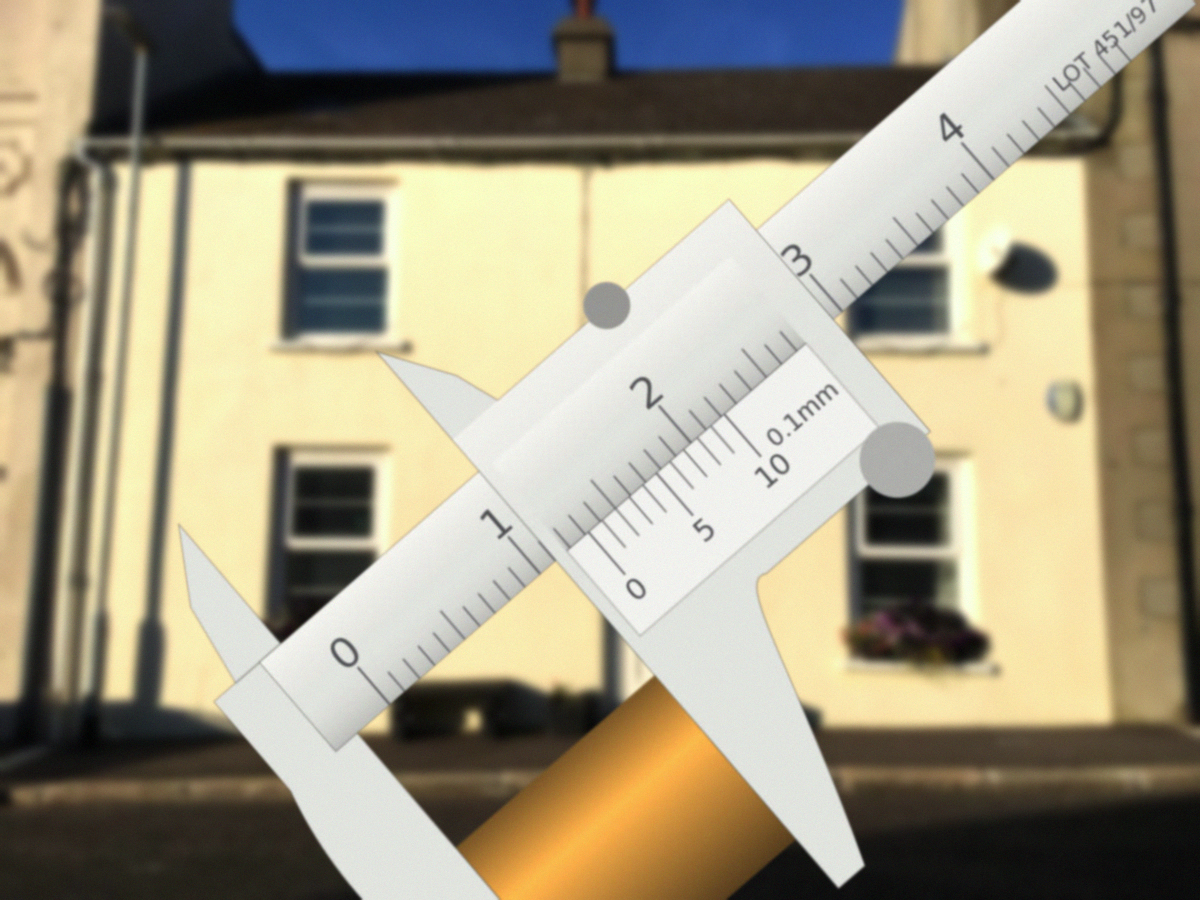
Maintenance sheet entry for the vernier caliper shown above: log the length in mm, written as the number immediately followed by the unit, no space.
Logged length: 13.2mm
